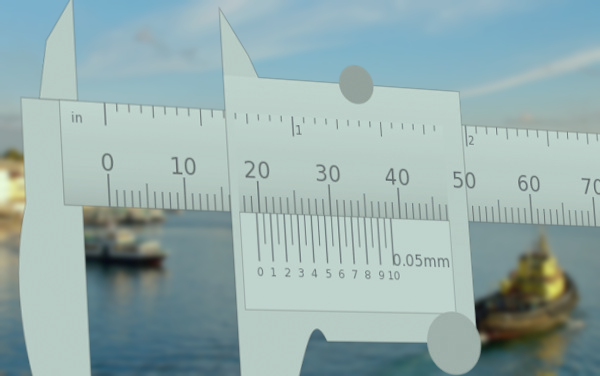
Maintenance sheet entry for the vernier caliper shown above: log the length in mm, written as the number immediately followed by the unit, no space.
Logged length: 19.6mm
